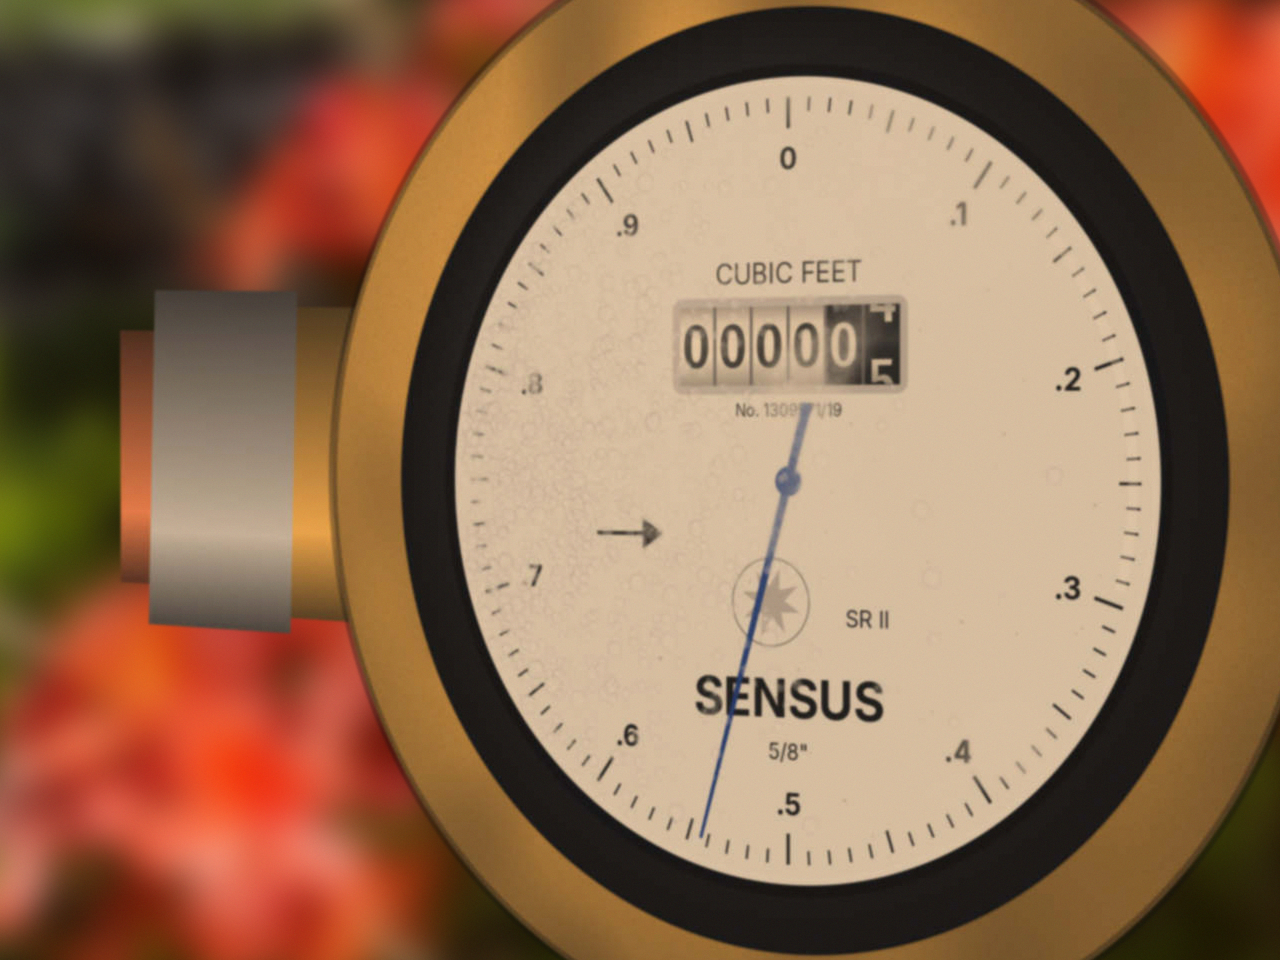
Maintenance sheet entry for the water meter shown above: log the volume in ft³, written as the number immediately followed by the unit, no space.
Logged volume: 4.54ft³
